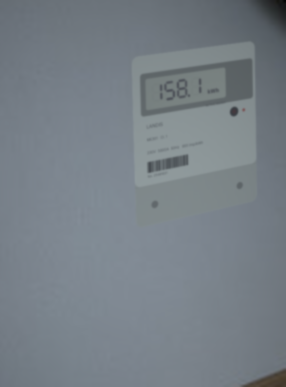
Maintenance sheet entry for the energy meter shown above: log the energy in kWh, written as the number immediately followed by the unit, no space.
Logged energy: 158.1kWh
